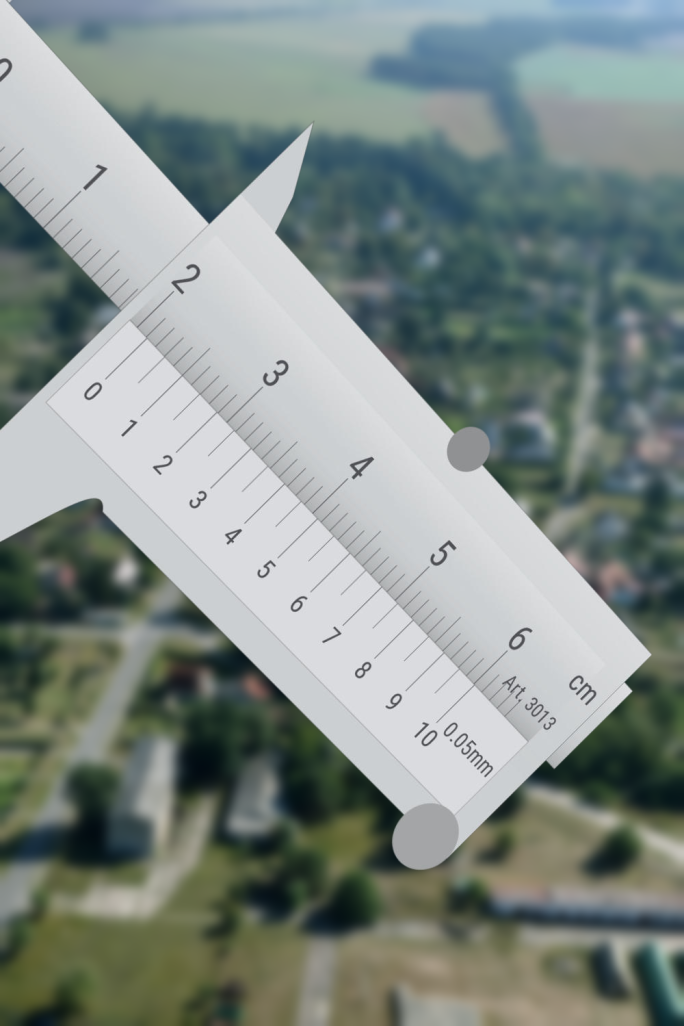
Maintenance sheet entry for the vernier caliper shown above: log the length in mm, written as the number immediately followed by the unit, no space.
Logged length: 21.1mm
